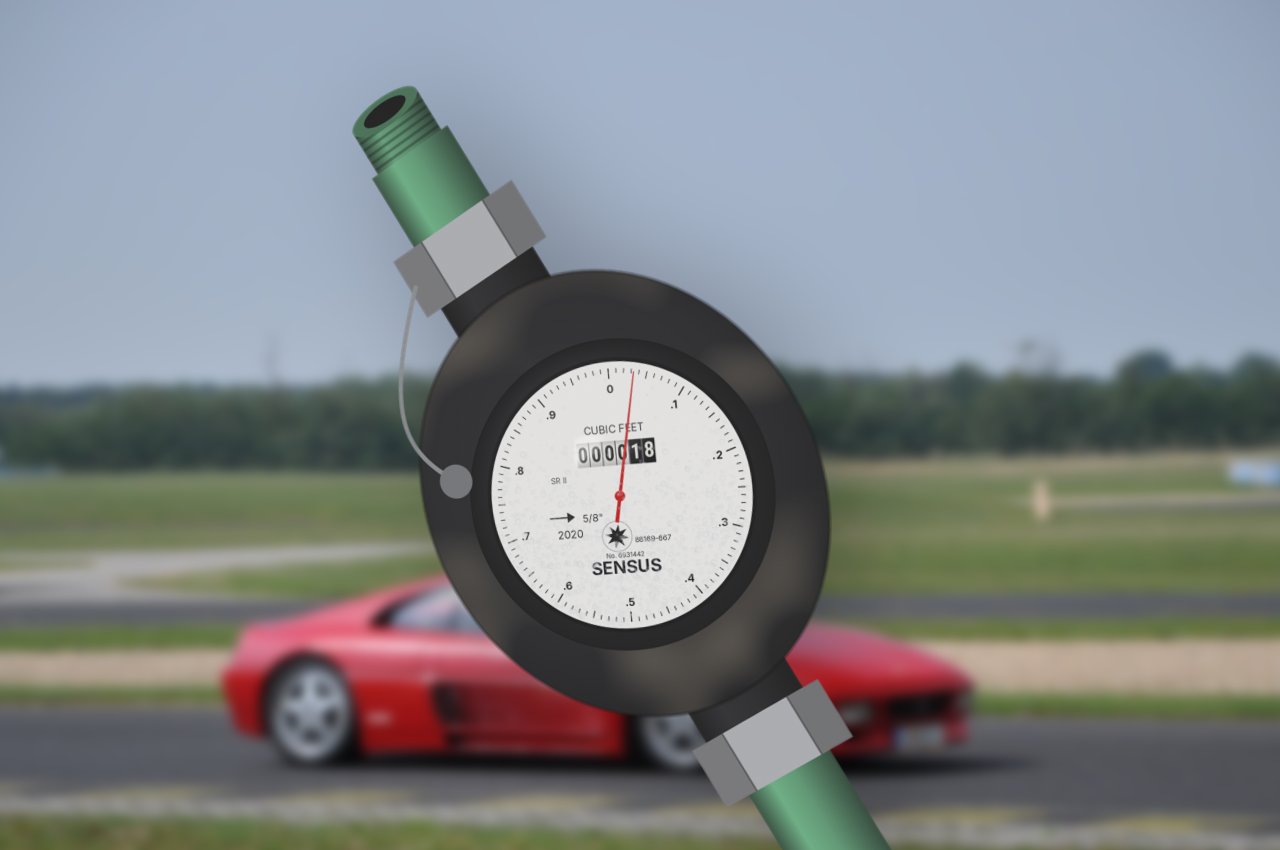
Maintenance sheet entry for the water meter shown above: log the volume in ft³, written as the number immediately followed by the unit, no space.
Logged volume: 18.03ft³
